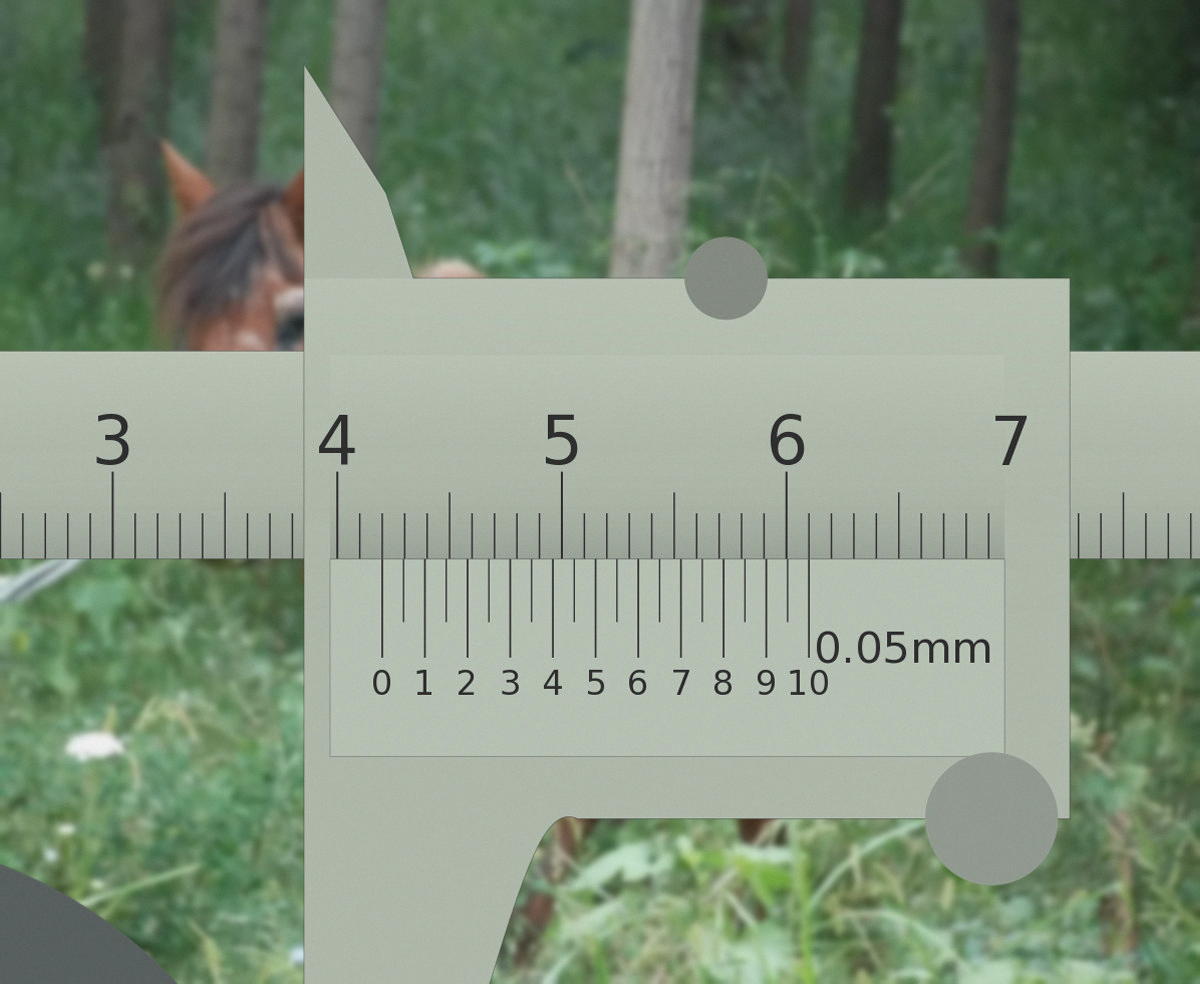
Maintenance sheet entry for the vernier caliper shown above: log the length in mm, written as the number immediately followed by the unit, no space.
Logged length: 42.00mm
